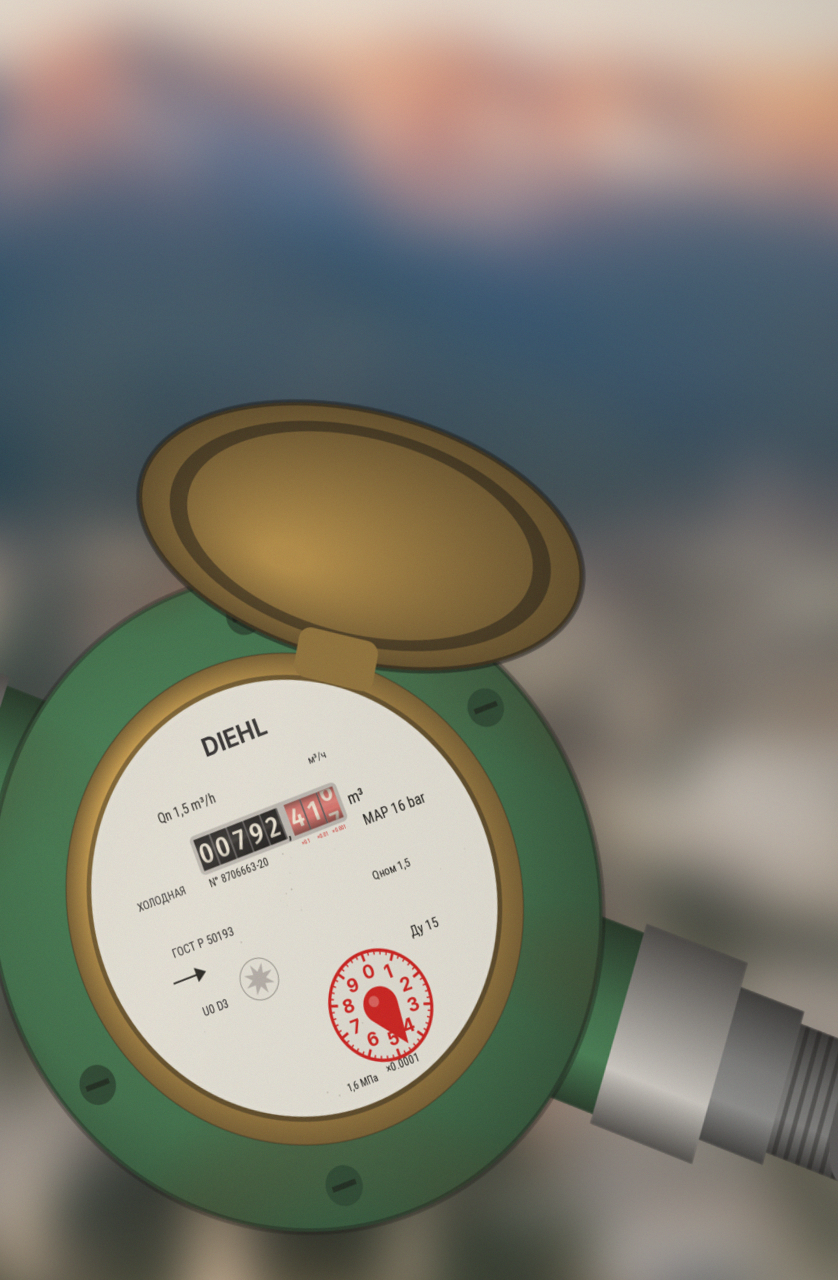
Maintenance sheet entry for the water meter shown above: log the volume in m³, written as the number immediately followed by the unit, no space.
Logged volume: 792.4164m³
